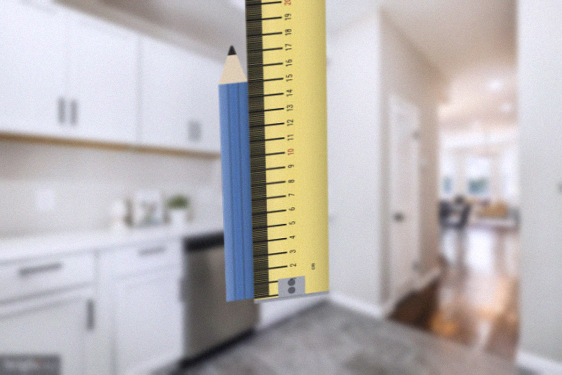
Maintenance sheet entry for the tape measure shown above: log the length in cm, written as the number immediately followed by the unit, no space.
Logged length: 17.5cm
